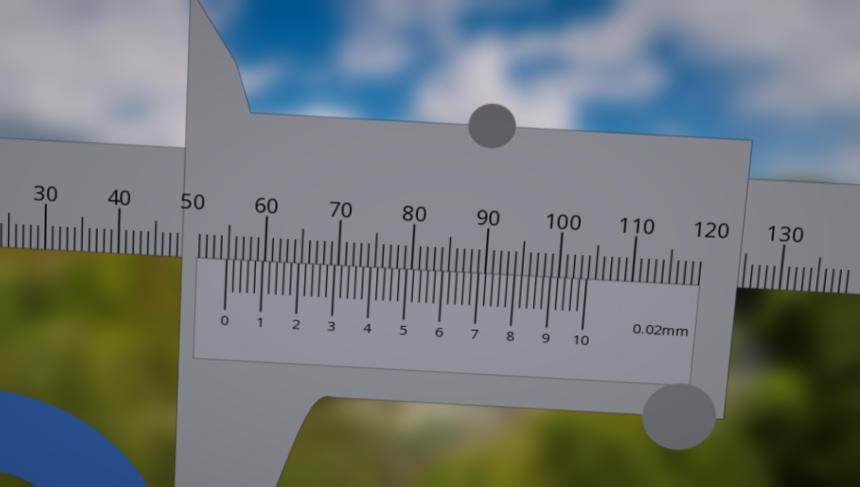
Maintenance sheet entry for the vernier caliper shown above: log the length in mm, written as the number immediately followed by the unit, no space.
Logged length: 54.8mm
